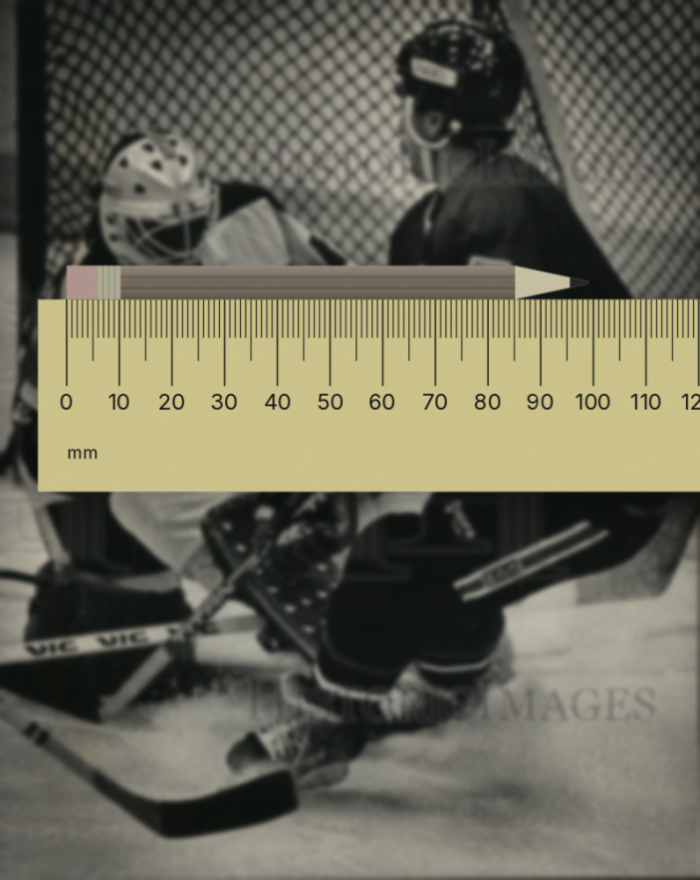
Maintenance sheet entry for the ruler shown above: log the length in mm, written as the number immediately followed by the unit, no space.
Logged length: 99mm
